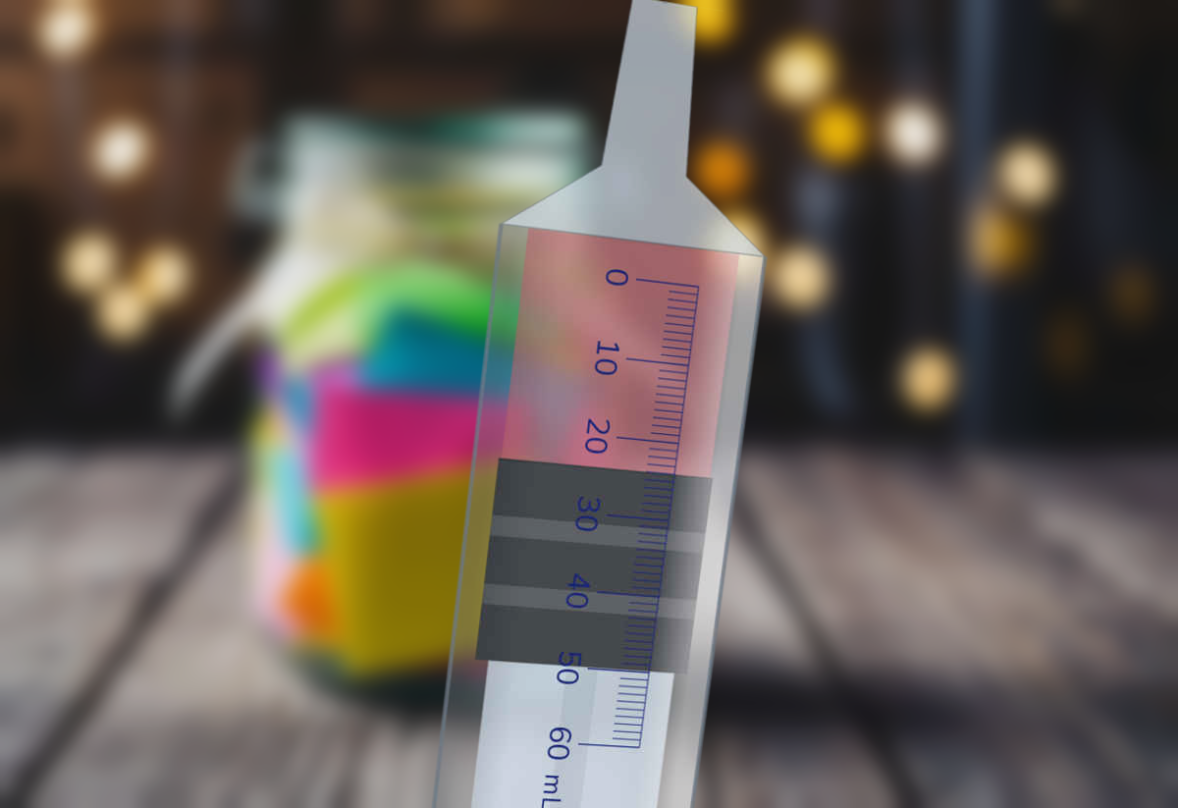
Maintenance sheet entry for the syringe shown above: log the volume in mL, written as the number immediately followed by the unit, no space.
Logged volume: 24mL
